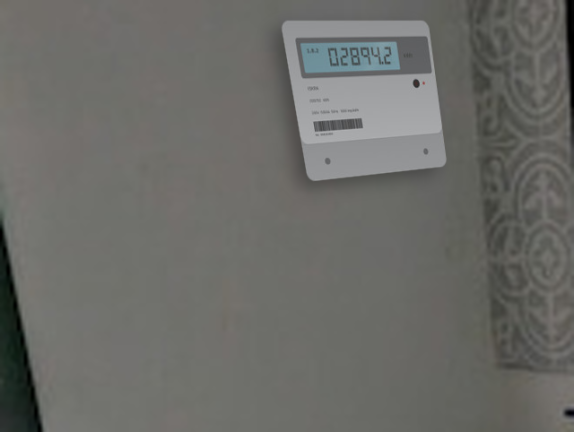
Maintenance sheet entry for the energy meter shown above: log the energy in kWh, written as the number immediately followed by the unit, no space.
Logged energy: 2894.2kWh
